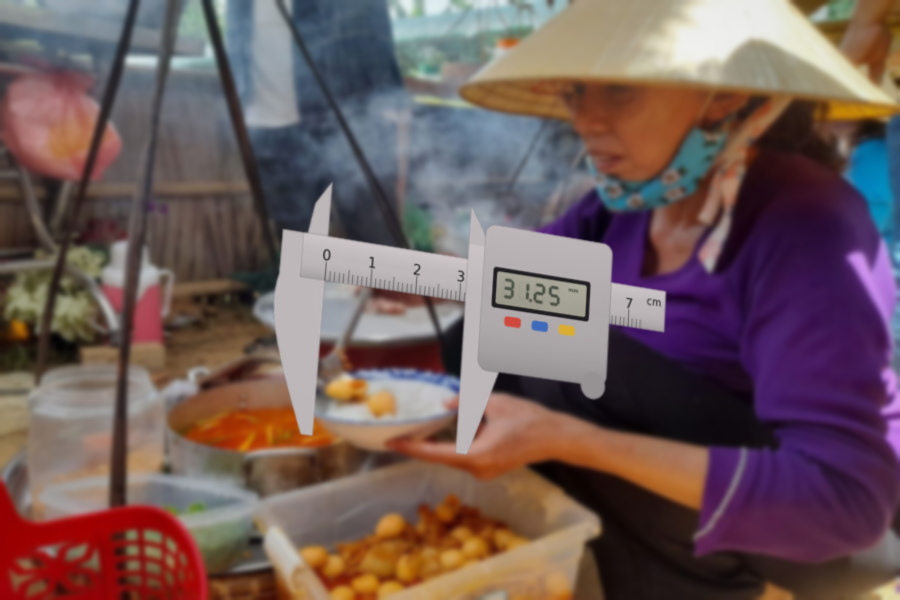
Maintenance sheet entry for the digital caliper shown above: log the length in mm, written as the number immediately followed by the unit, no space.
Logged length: 31.25mm
